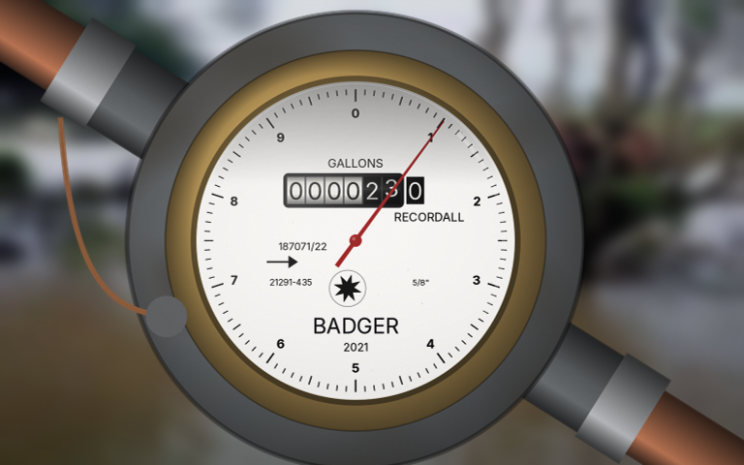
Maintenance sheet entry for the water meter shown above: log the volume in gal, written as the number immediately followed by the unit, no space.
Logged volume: 231.0gal
